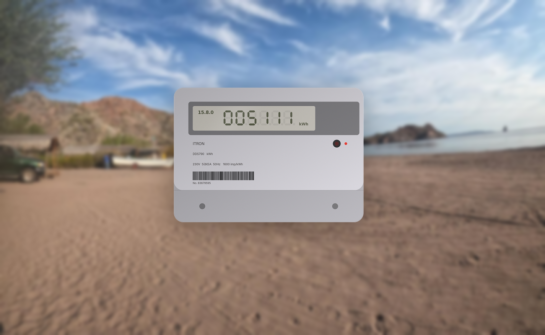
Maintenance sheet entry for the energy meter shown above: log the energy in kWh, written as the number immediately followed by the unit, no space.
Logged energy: 5111kWh
